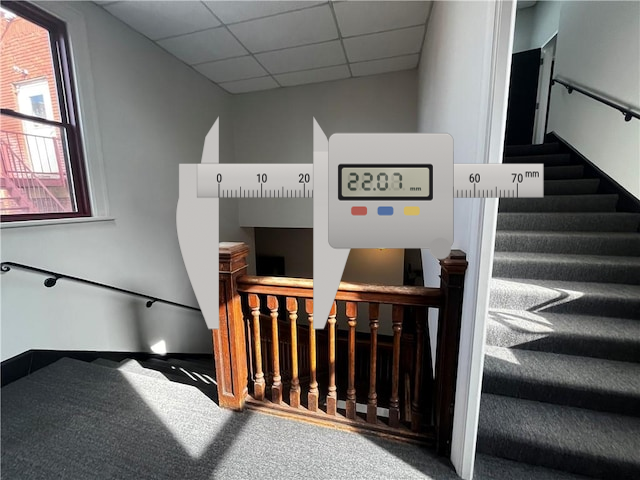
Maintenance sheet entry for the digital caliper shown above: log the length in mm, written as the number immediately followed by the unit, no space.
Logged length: 22.07mm
